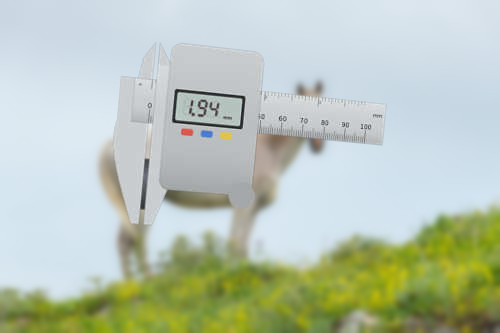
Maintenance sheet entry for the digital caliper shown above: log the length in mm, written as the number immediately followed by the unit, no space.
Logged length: 1.94mm
